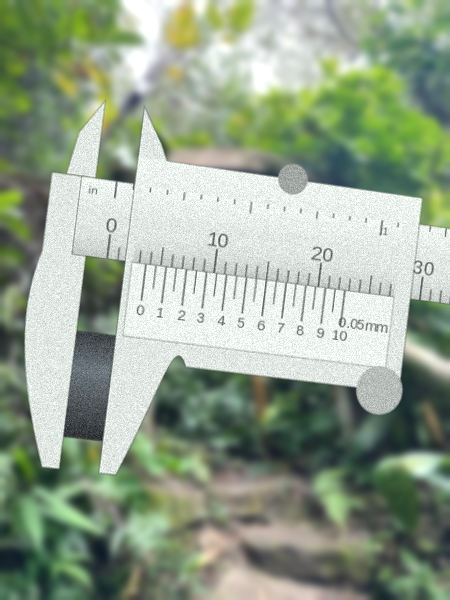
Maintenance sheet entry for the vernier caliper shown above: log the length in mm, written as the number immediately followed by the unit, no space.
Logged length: 3.6mm
